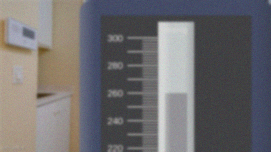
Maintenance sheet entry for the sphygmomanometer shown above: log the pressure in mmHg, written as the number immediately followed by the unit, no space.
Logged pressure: 260mmHg
